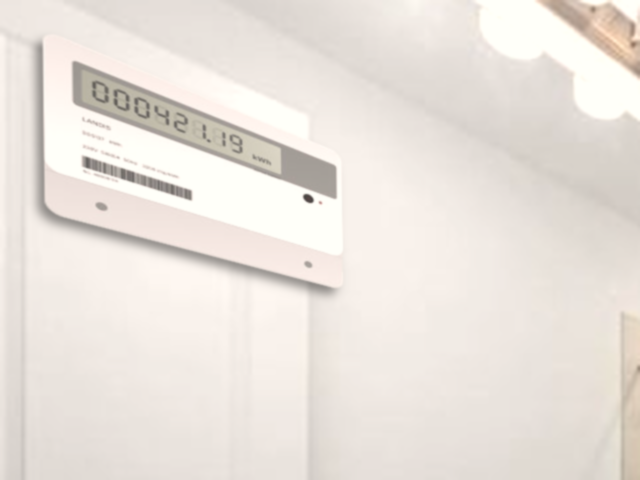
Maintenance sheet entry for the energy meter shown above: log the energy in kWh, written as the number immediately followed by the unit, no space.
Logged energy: 421.19kWh
